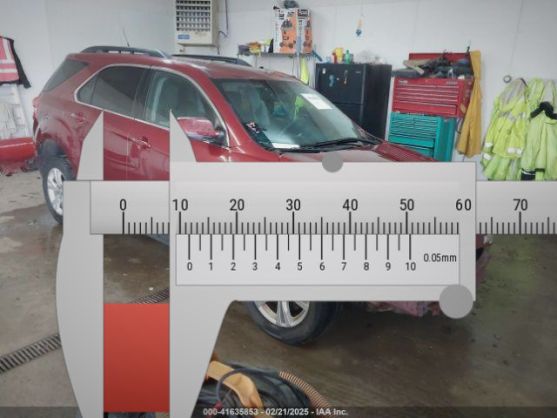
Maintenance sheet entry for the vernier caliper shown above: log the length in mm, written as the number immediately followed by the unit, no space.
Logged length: 11.6mm
